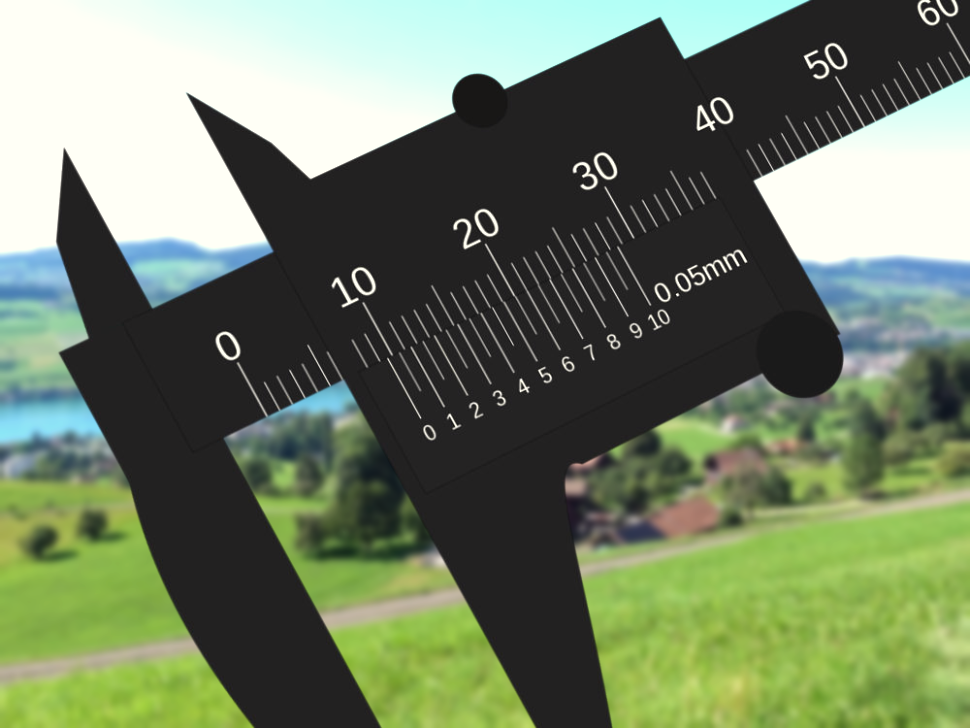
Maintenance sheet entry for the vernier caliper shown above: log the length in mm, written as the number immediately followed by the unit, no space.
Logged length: 9.6mm
